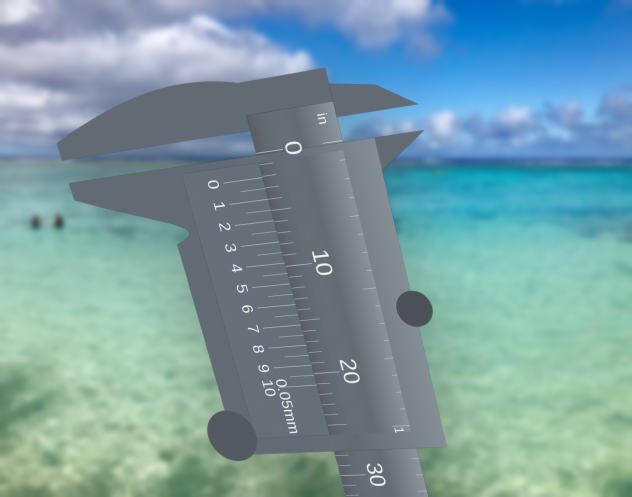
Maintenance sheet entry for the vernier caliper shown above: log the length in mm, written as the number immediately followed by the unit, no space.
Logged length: 2.1mm
